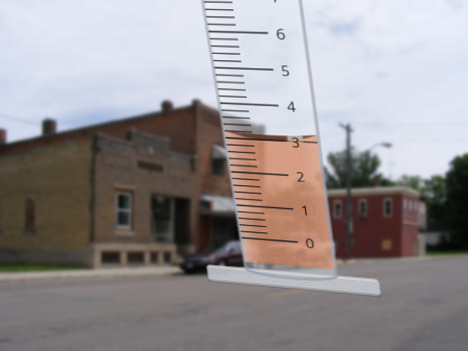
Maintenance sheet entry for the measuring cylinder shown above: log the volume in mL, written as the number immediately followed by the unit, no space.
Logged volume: 3mL
